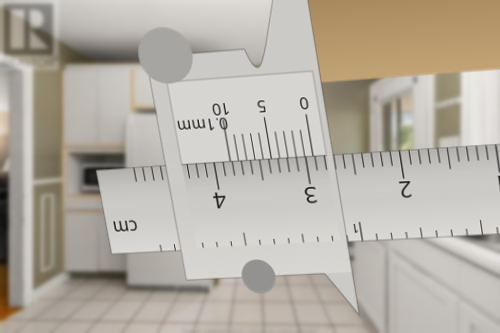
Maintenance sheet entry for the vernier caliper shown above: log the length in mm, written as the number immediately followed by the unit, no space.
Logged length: 29.2mm
